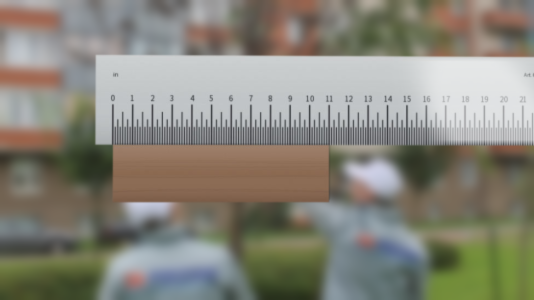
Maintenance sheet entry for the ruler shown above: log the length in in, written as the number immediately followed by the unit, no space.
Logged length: 11in
